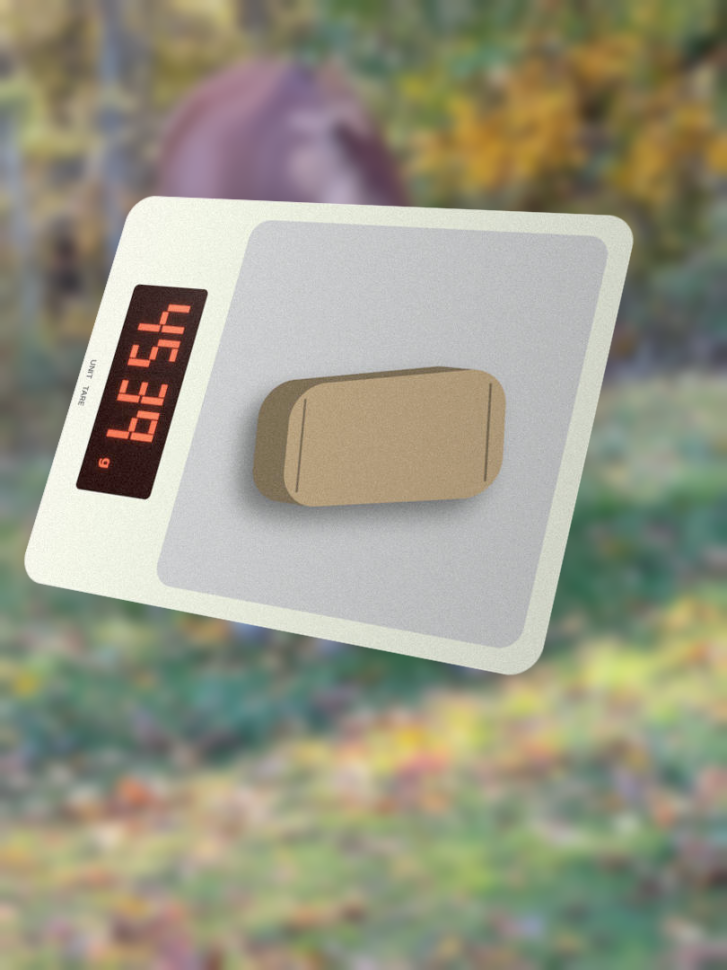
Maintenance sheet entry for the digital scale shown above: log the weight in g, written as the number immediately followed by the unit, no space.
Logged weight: 4539g
